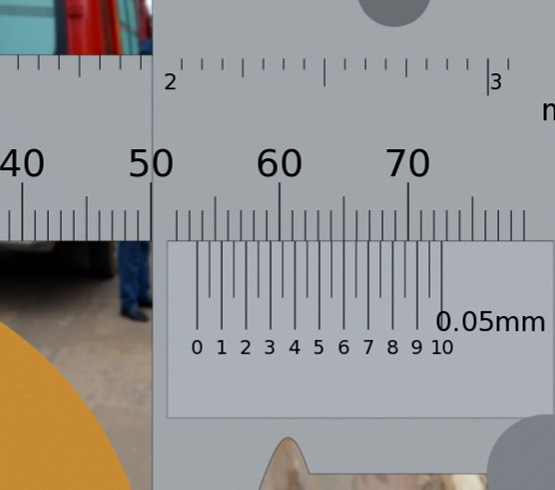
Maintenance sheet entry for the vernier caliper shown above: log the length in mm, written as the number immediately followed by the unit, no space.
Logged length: 53.6mm
